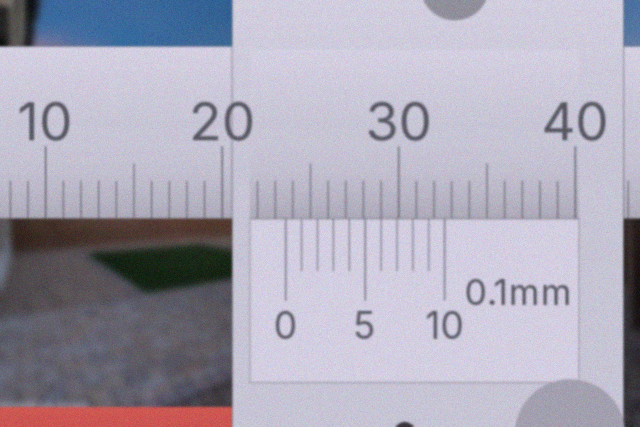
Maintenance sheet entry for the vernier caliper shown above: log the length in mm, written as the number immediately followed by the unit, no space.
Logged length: 23.6mm
